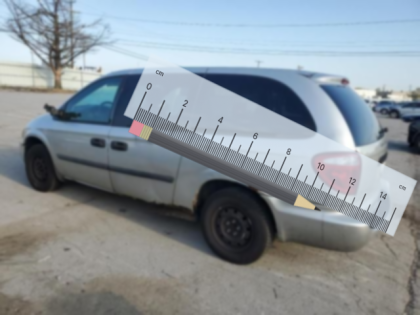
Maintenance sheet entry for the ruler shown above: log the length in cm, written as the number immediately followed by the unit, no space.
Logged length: 11cm
